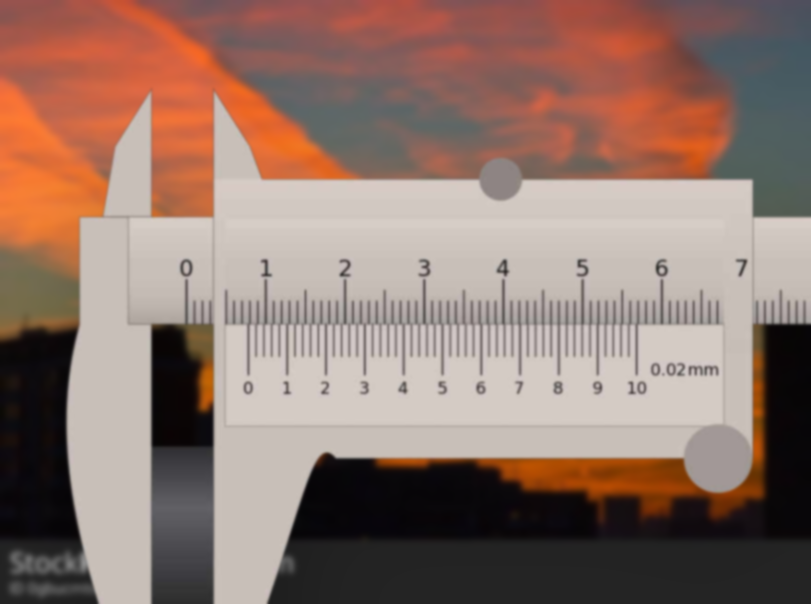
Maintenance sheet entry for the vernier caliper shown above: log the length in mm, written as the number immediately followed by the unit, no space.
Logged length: 7.8mm
